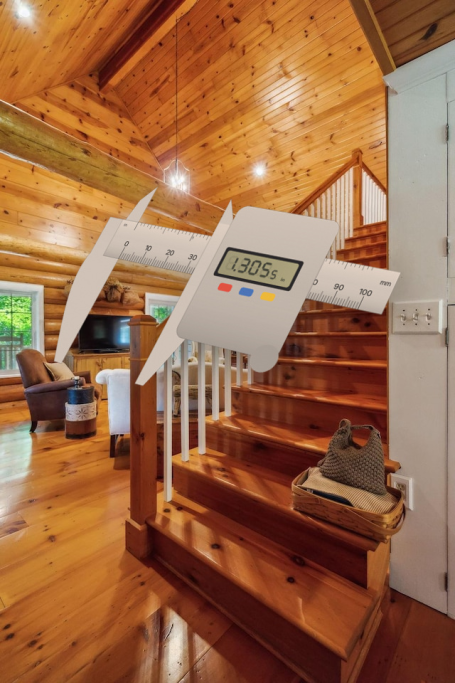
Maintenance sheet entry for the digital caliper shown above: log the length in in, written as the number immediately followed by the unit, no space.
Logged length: 1.3055in
